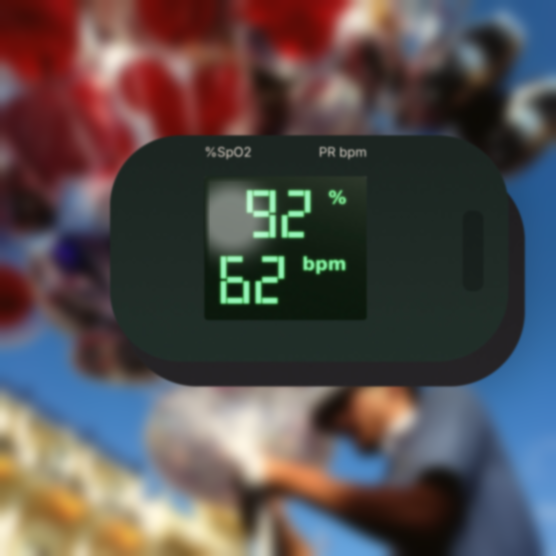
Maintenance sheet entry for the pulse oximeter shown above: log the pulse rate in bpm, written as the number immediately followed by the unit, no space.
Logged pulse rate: 62bpm
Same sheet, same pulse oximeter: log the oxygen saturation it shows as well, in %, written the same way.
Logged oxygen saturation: 92%
